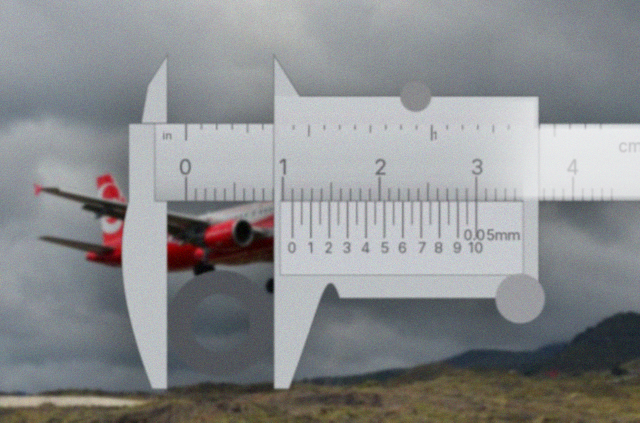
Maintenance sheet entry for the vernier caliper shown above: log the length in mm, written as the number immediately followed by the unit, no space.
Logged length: 11.0mm
